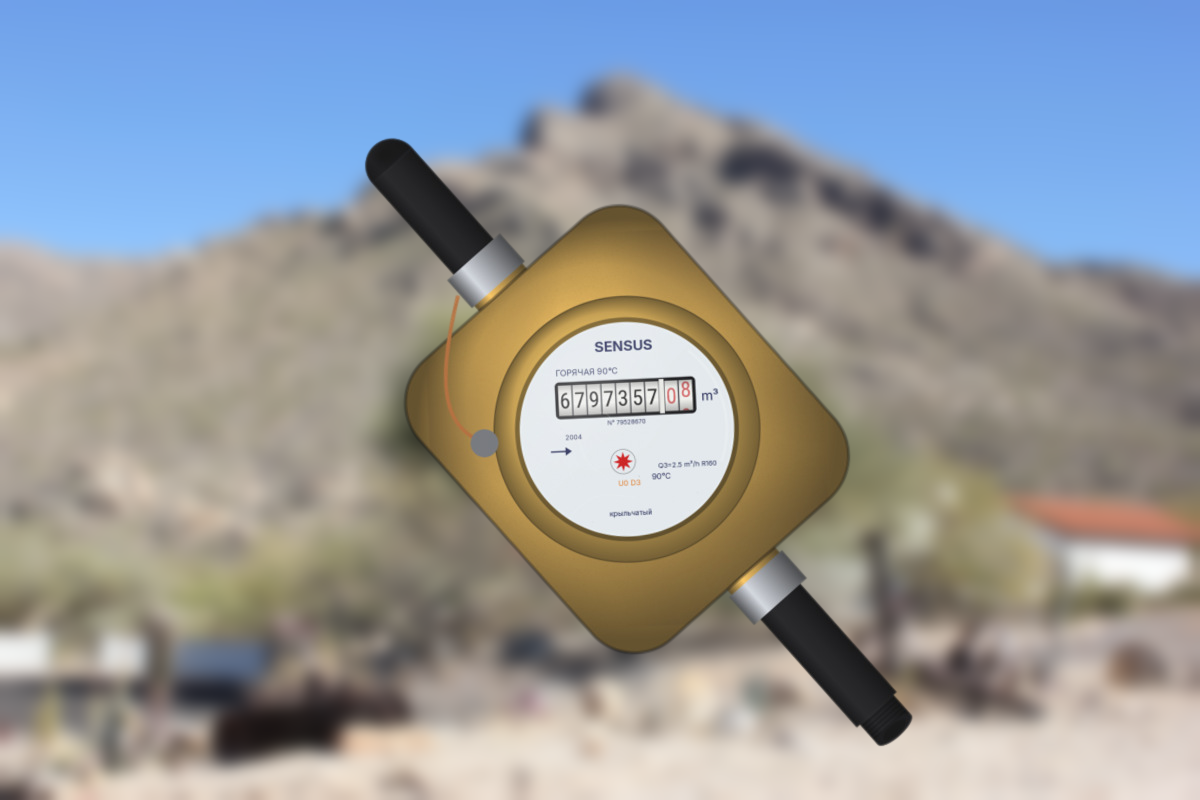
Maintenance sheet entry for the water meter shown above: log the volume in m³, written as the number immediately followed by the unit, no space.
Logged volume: 6797357.08m³
